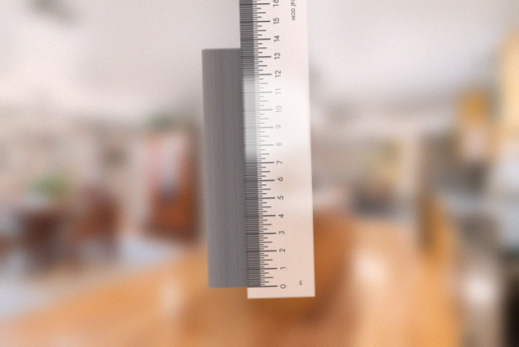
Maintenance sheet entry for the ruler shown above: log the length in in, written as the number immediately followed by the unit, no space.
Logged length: 13.5in
